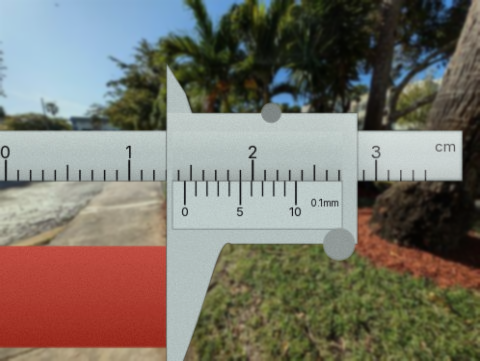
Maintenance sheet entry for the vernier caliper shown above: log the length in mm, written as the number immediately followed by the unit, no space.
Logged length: 14.5mm
